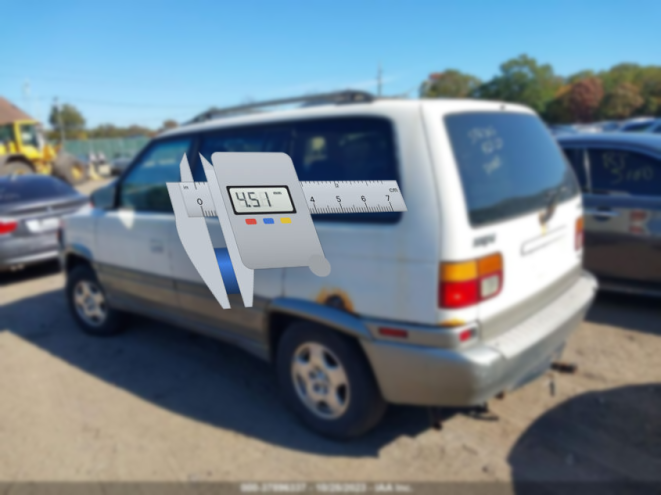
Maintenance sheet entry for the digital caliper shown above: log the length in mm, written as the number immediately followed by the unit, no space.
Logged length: 4.51mm
